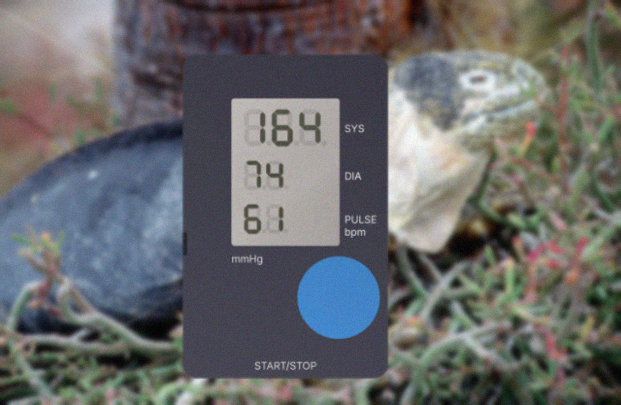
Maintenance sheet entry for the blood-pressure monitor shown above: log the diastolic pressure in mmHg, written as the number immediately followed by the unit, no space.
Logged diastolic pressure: 74mmHg
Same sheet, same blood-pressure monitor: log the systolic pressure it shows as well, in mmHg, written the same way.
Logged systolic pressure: 164mmHg
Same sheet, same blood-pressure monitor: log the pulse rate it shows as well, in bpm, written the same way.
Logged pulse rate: 61bpm
